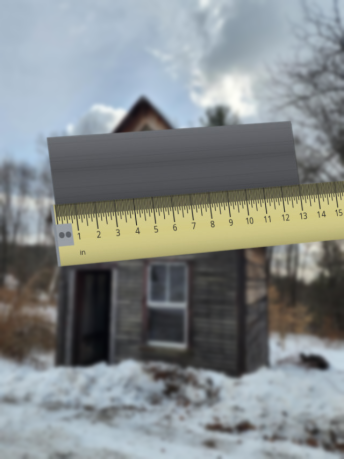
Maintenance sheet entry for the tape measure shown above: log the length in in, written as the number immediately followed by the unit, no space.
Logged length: 13in
